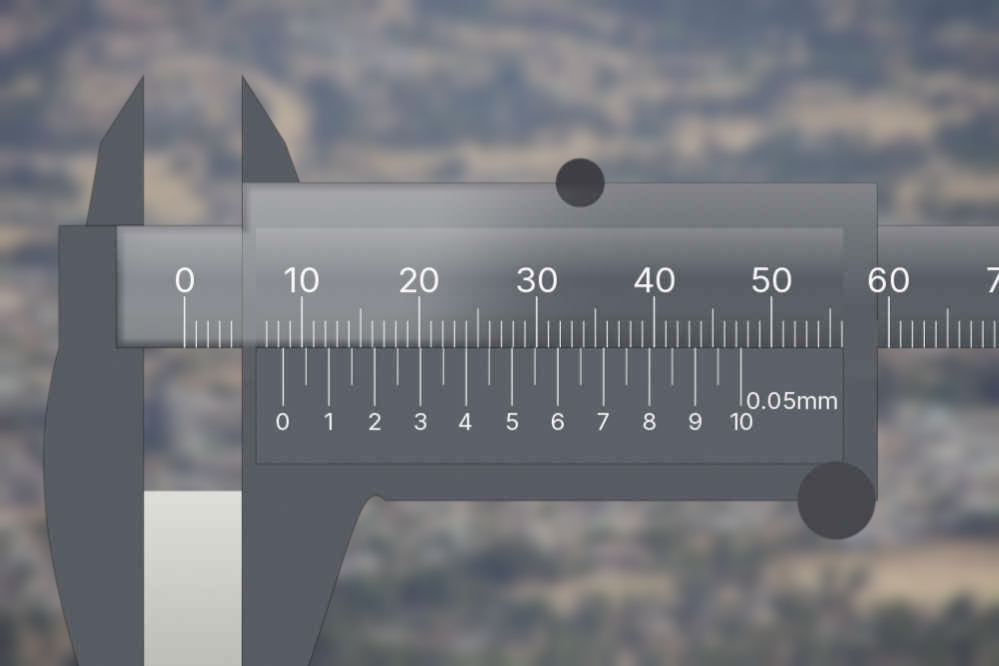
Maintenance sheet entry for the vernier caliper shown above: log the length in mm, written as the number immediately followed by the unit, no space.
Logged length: 8.4mm
